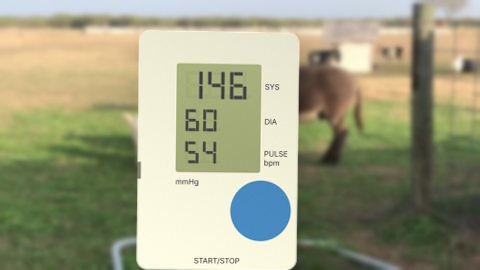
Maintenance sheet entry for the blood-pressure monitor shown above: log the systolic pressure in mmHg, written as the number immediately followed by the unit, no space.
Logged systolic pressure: 146mmHg
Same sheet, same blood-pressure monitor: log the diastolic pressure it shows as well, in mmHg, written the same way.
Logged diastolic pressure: 60mmHg
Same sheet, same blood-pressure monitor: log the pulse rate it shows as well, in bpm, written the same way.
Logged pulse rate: 54bpm
